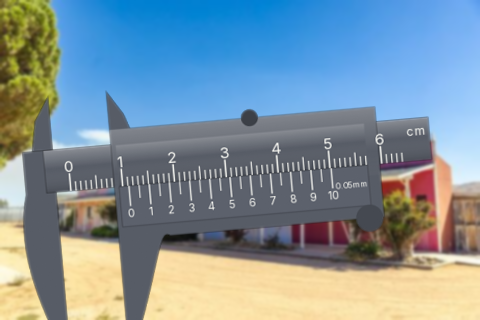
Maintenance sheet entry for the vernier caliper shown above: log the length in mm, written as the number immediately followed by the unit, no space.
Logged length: 11.2mm
